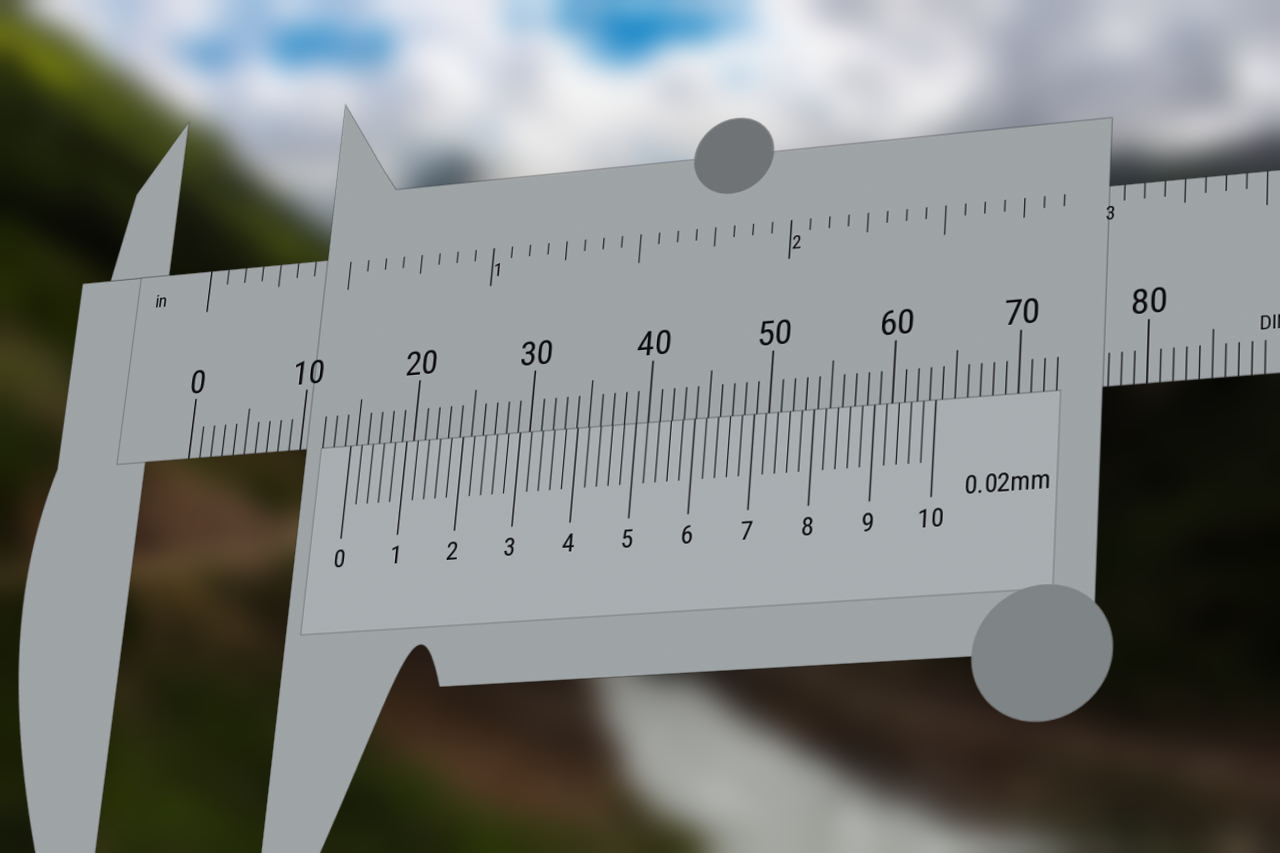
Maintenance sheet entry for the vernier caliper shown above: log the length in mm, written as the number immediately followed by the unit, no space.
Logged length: 14.5mm
